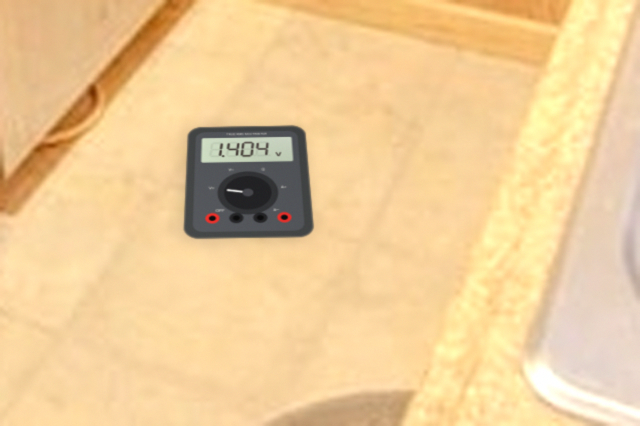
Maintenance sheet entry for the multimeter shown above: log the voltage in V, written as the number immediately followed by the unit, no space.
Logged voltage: 1.404V
